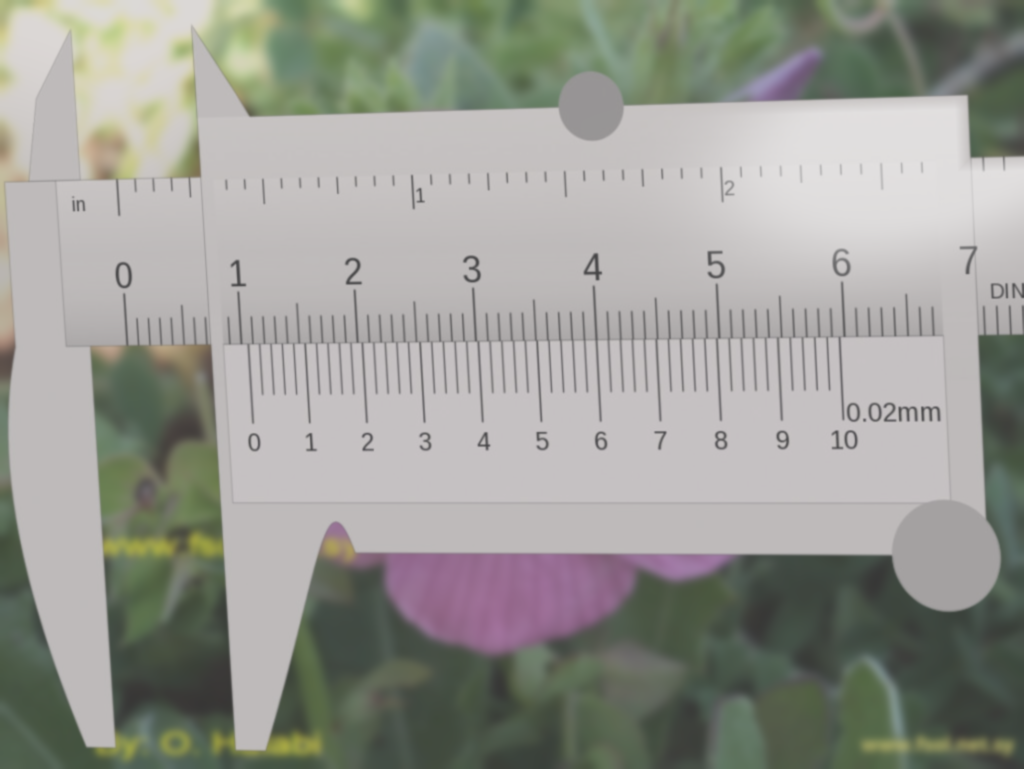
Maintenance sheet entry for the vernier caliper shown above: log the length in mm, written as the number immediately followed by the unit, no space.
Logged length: 10.6mm
